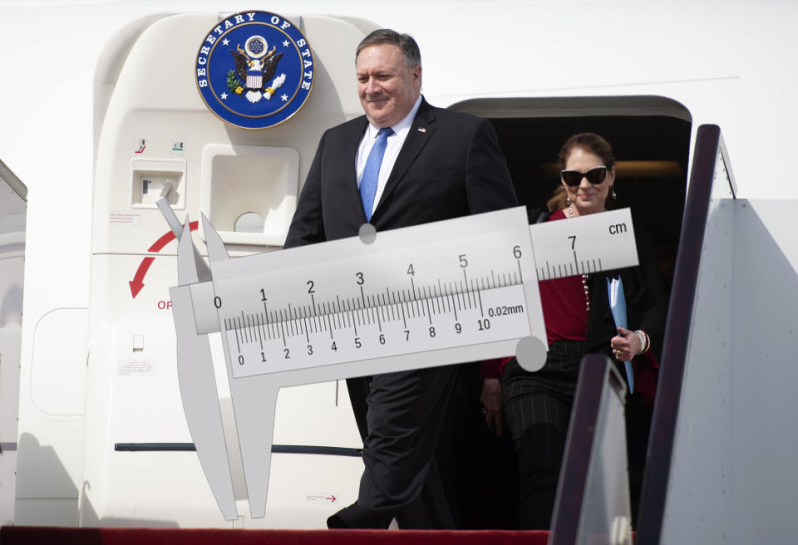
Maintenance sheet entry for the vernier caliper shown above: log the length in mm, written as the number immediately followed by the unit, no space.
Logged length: 3.0mm
